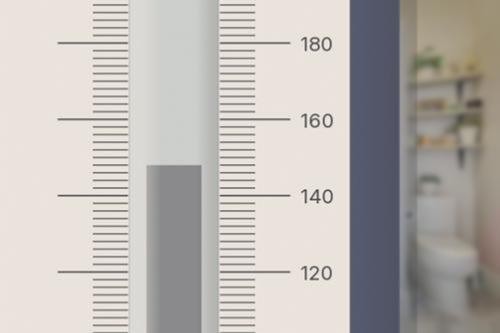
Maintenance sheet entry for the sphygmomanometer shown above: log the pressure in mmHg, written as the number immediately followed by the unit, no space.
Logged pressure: 148mmHg
